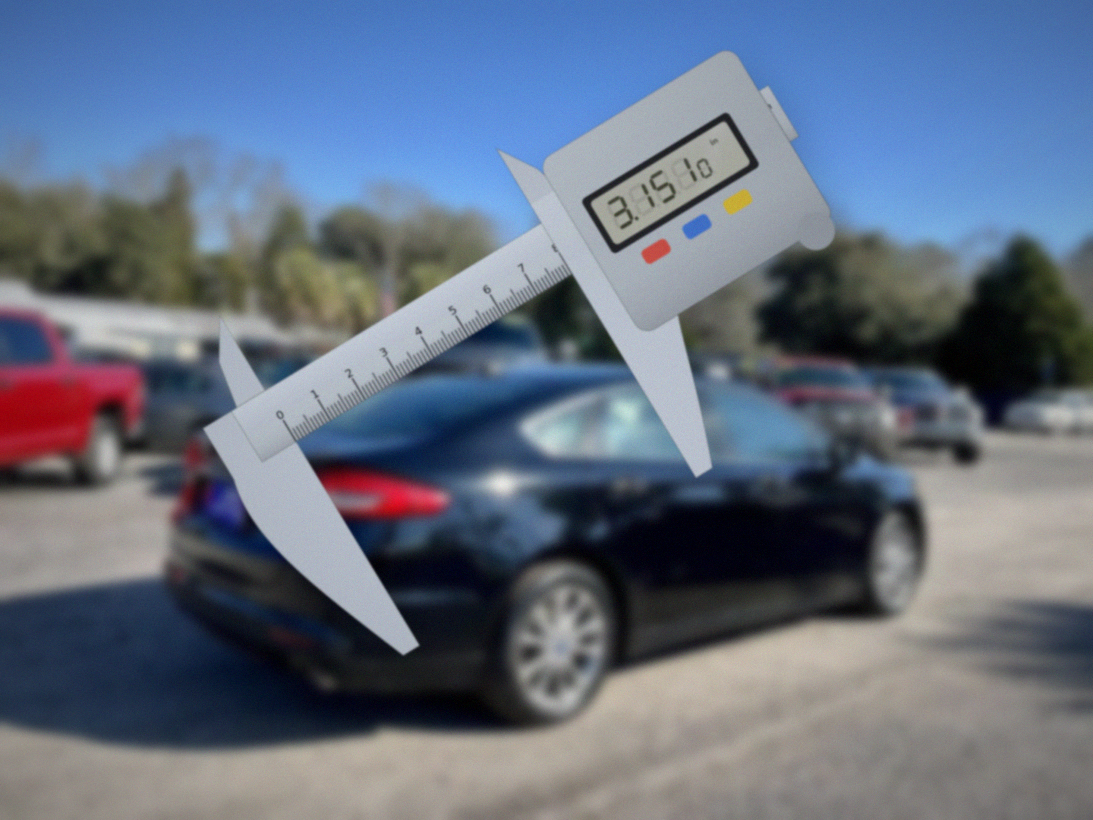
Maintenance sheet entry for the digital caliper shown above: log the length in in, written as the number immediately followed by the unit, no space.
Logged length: 3.1510in
